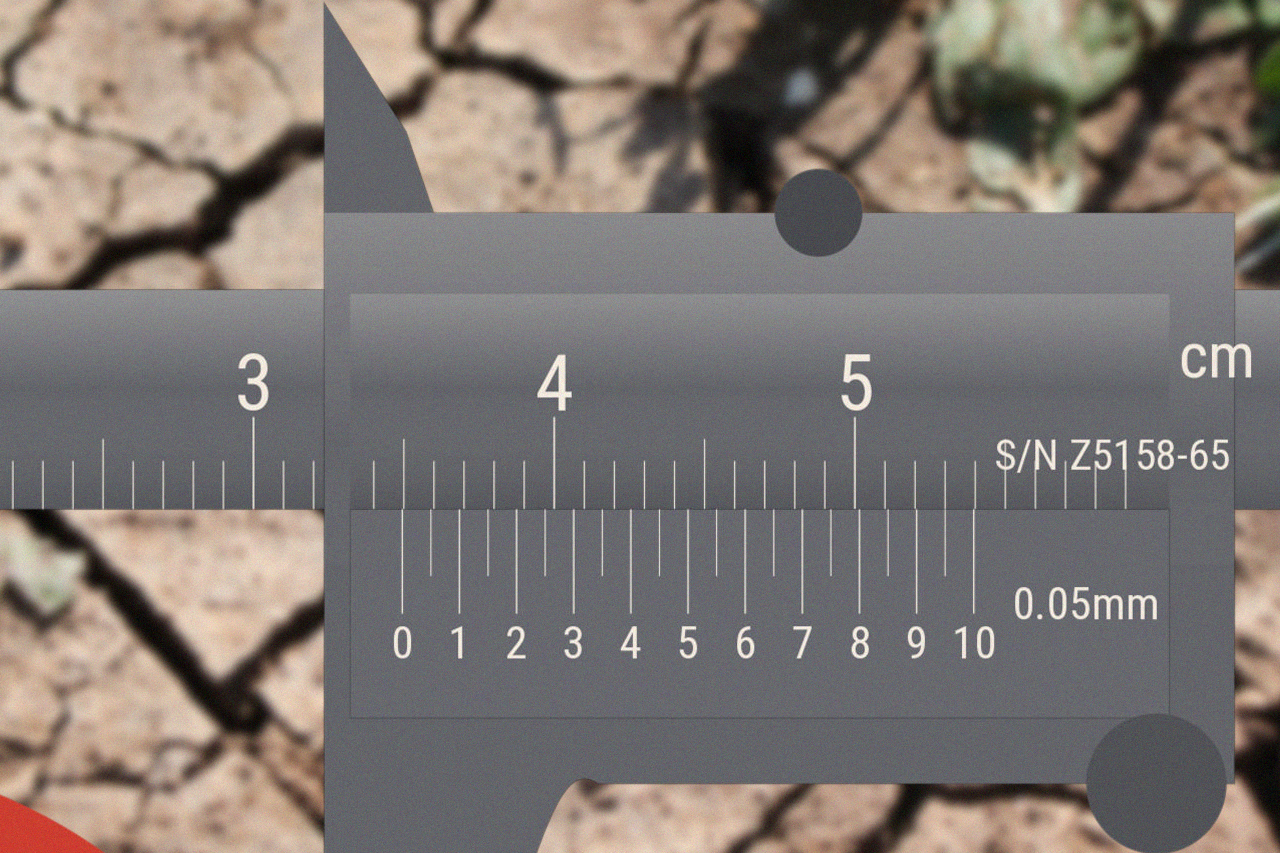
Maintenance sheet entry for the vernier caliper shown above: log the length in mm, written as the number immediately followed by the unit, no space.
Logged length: 34.95mm
